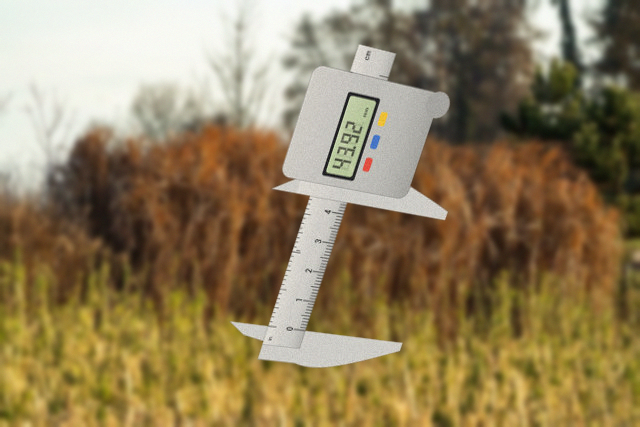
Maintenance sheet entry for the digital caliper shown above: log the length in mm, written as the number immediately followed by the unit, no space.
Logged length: 43.92mm
